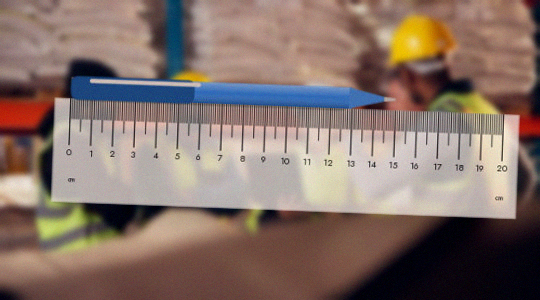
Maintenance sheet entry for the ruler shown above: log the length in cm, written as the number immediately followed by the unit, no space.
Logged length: 15cm
